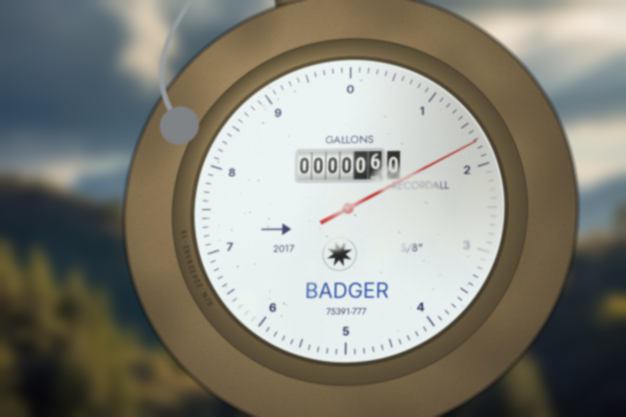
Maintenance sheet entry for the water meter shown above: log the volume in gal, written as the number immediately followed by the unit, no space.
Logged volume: 61.7gal
